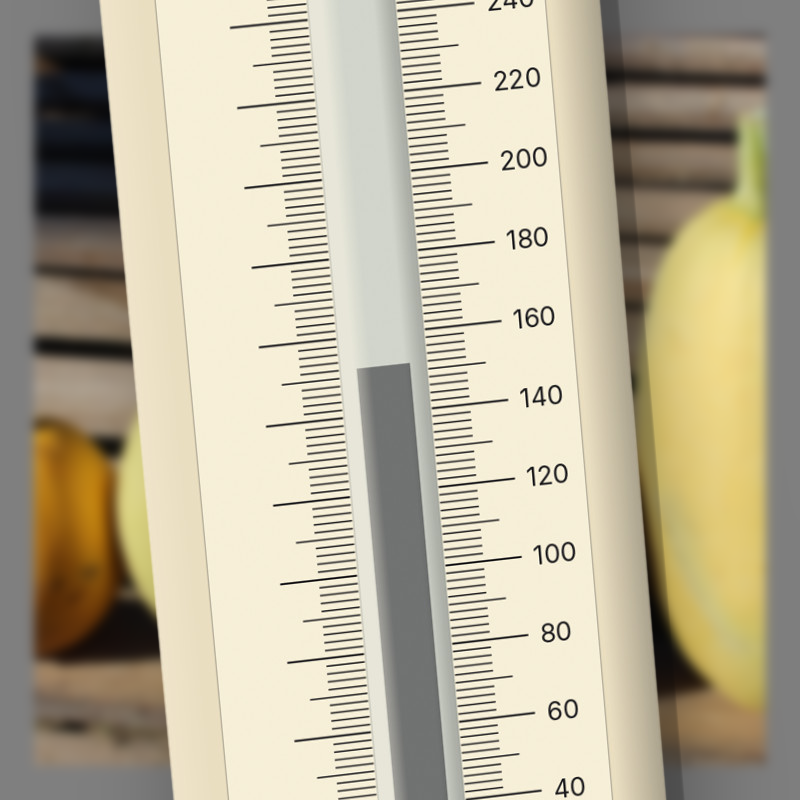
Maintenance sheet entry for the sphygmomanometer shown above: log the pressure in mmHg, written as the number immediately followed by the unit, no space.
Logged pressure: 152mmHg
